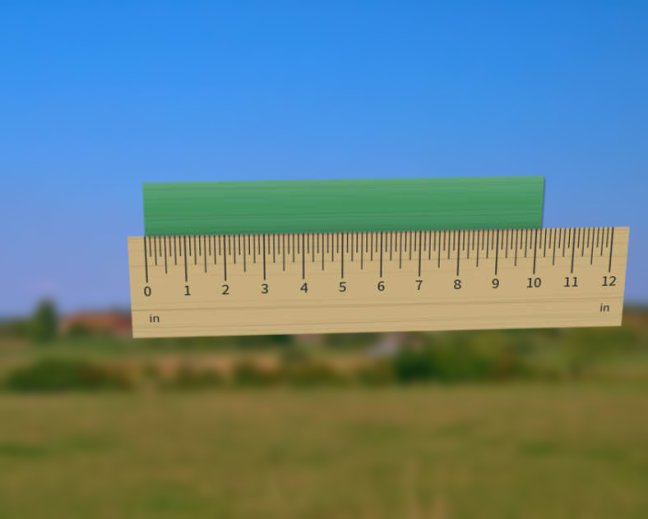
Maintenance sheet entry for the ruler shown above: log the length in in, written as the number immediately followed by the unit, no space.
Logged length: 10.125in
